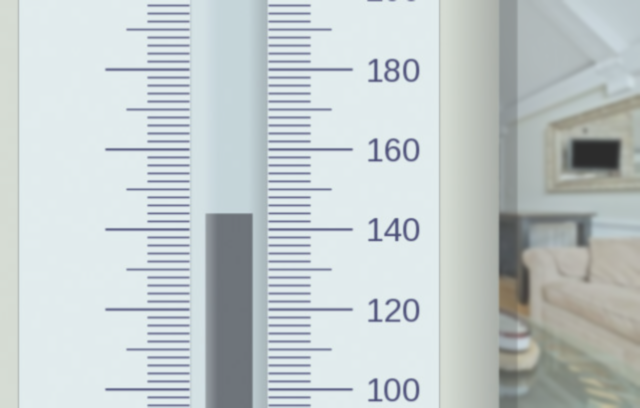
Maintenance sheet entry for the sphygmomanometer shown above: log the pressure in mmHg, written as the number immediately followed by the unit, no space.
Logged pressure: 144mmHg
